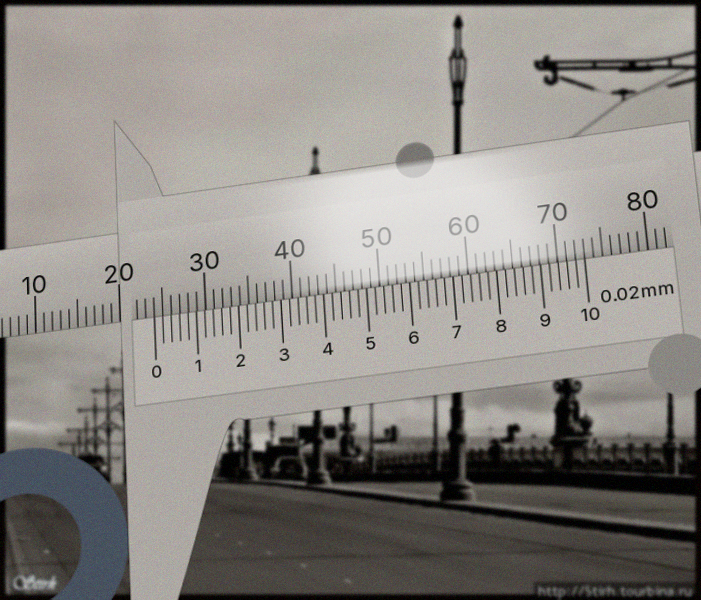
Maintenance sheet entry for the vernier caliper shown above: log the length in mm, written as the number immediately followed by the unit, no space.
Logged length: 24.0mm
